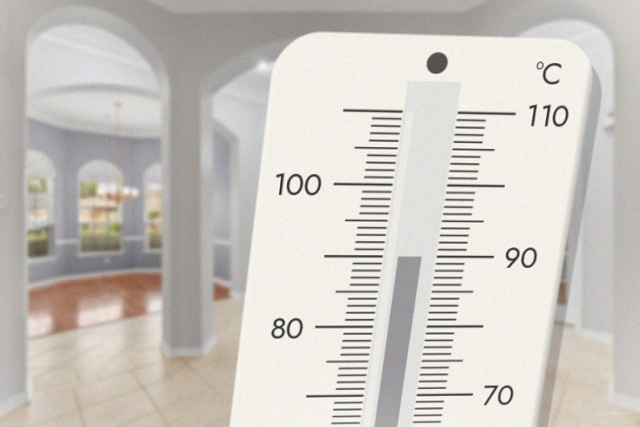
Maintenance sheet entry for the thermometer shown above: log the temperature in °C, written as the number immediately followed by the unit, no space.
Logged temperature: 90°C
